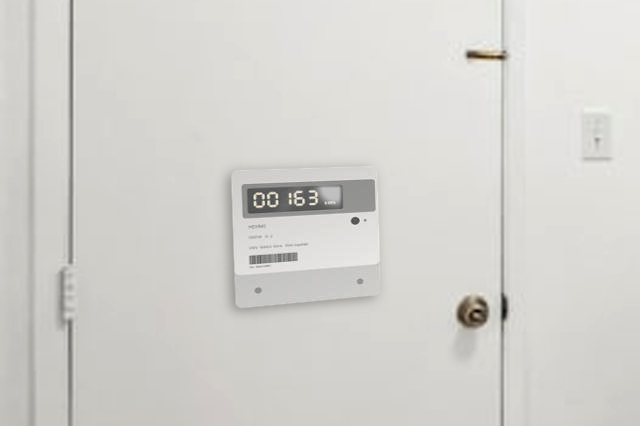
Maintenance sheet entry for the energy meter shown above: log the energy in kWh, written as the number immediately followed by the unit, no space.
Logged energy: 163kWh
